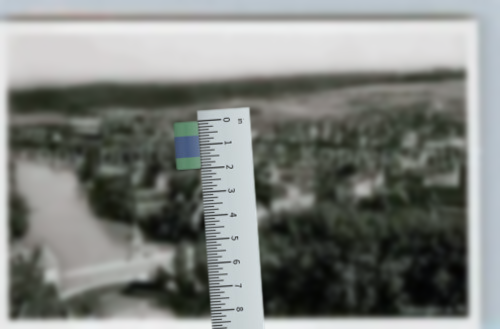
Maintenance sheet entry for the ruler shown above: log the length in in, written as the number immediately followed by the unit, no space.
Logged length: 2in
